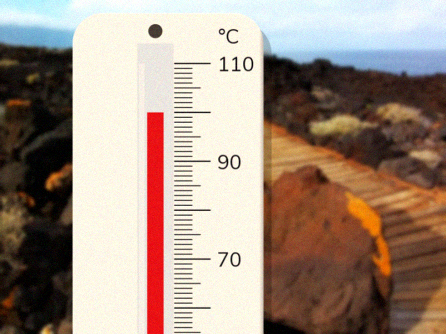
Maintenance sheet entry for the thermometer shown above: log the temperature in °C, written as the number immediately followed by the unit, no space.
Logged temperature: 100°C
